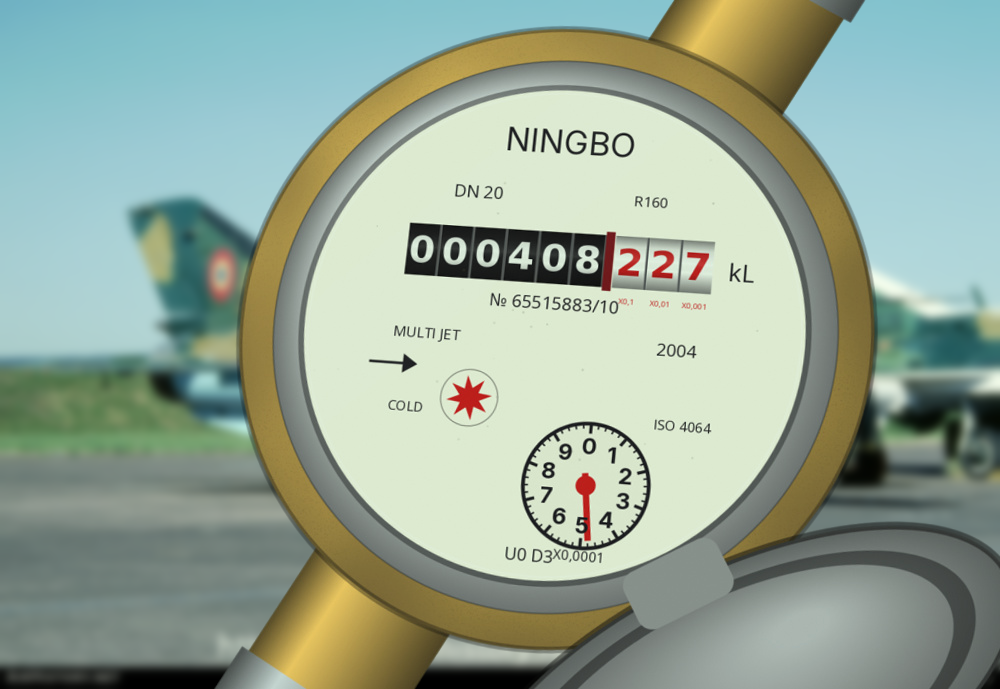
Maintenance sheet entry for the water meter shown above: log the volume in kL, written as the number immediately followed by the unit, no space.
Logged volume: 408.2274kL
